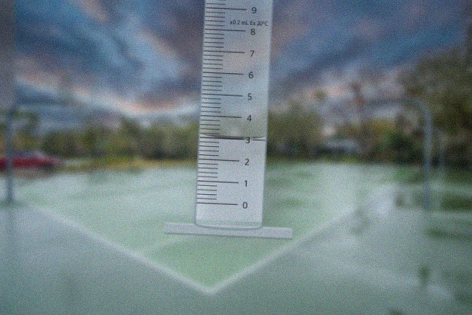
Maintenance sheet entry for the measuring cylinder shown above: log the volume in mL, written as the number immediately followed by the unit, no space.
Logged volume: 3mL
